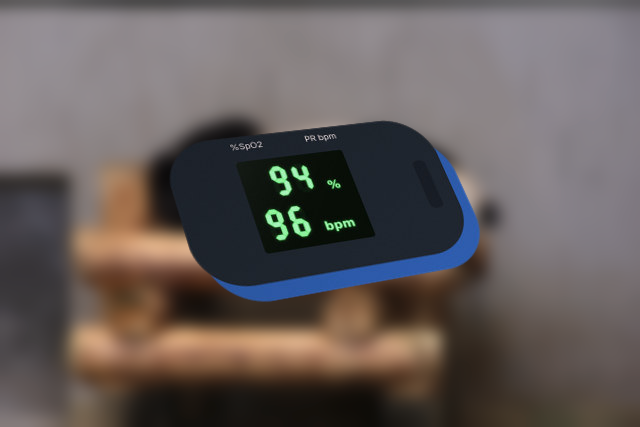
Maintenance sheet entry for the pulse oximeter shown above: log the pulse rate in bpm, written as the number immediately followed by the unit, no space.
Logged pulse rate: 96bpm
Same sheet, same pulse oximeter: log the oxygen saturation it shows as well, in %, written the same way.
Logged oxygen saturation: 94%
